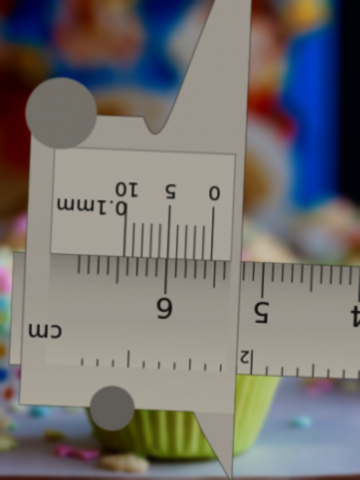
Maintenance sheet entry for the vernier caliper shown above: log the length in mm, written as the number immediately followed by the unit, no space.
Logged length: 55.4mm
